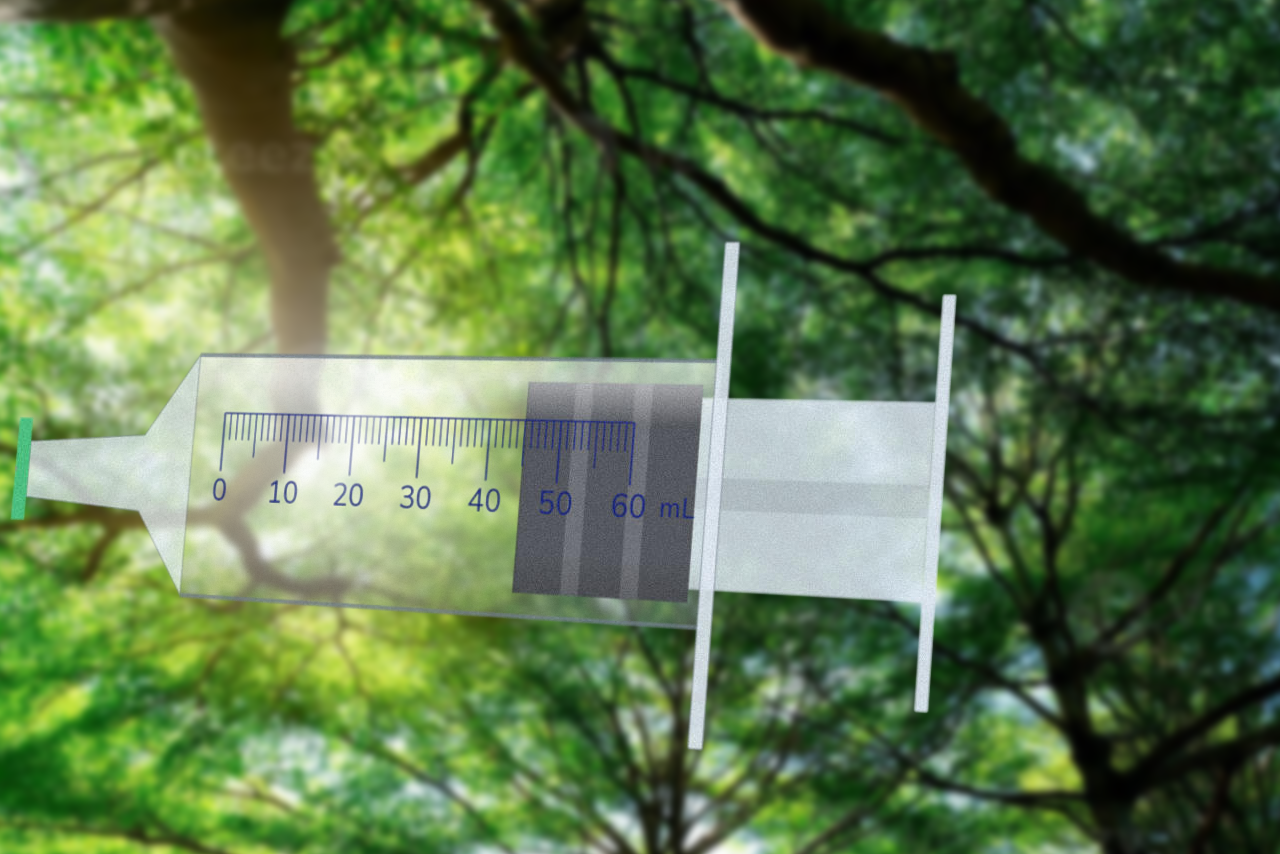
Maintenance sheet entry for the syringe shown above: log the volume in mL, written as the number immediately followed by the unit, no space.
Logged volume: 45mL
